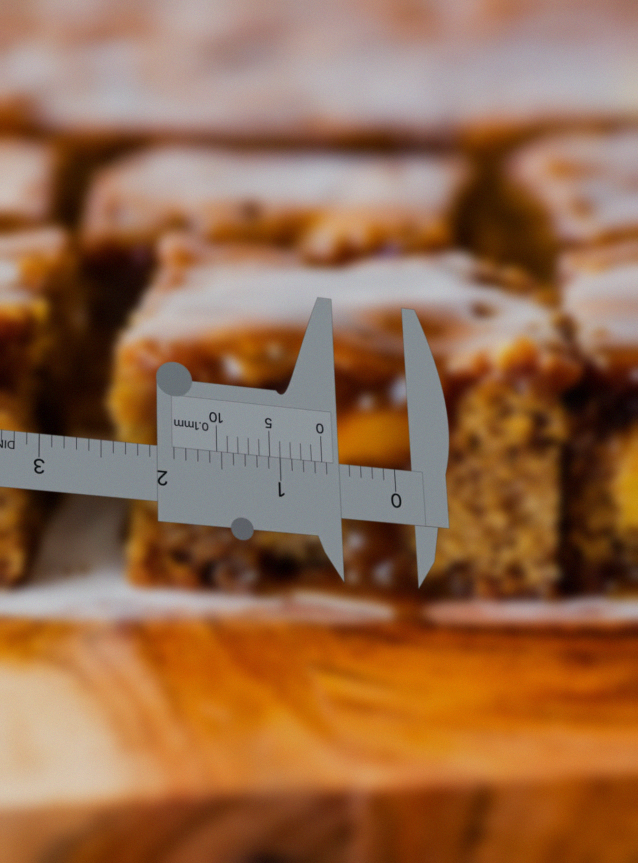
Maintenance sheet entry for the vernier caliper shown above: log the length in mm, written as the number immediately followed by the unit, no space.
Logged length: 6.4mm
